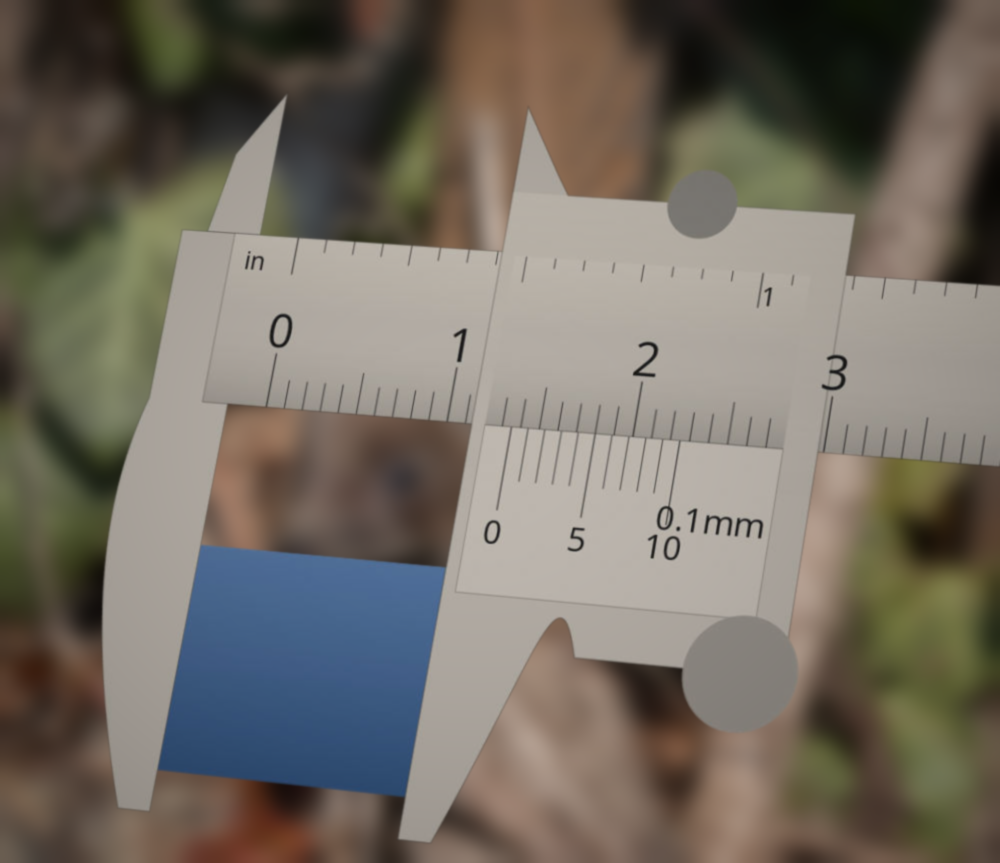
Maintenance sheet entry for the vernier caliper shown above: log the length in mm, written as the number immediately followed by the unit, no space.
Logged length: 13.5mm
